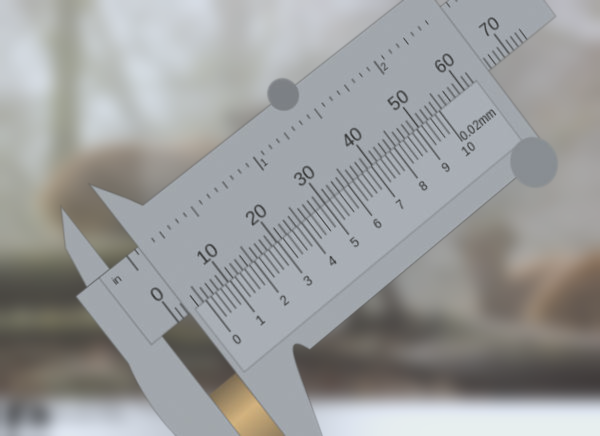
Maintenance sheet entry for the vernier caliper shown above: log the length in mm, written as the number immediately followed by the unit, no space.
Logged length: 5.5mm
